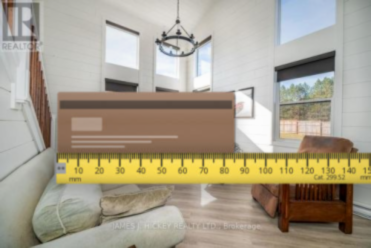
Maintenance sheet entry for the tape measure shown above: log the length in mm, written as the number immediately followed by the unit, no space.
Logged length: 85mm
